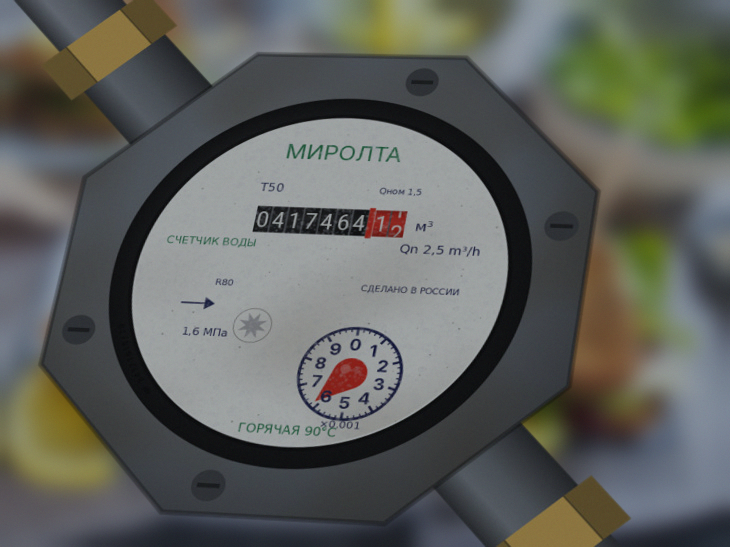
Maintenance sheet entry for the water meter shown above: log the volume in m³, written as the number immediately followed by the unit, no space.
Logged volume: 417464.116m³
